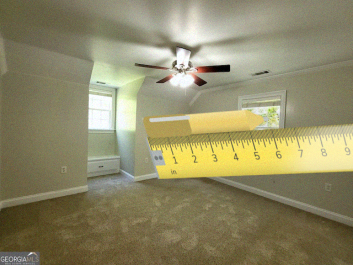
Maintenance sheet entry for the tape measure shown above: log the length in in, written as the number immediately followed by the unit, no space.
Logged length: 6in
